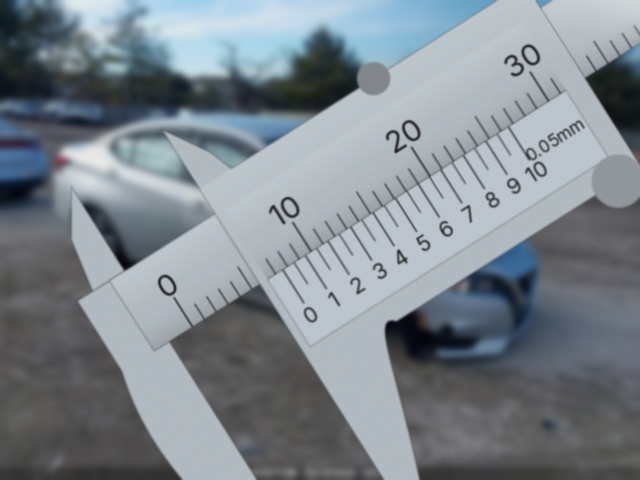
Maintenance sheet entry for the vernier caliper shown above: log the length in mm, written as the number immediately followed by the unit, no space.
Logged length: 7.6mm
